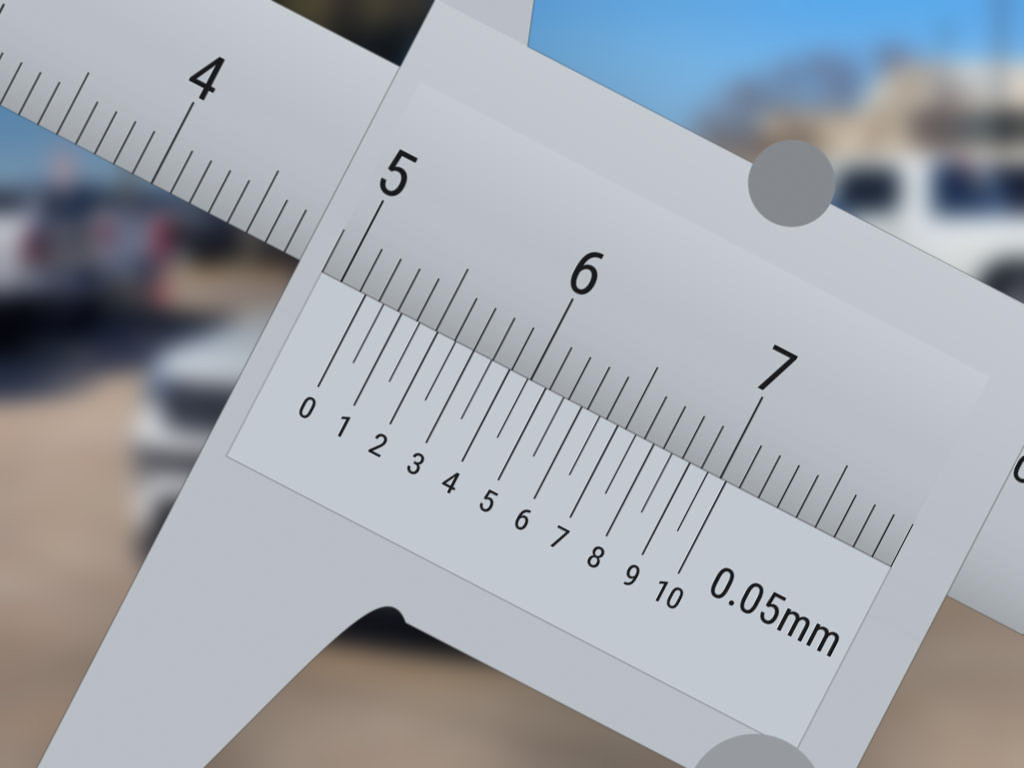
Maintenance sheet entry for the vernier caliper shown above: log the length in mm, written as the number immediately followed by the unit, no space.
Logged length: 51.3mm
